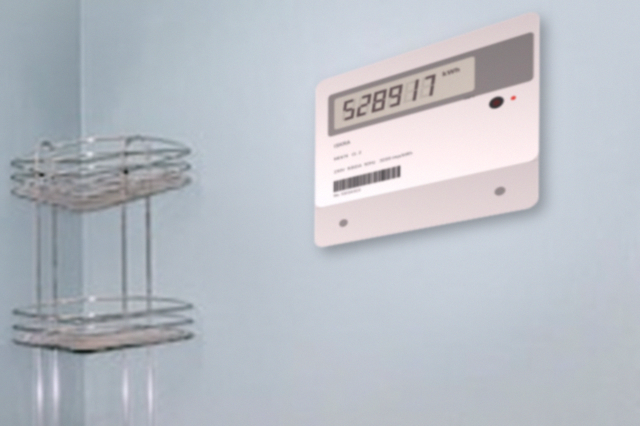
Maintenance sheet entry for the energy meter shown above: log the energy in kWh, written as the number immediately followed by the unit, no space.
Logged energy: 528917kWh
